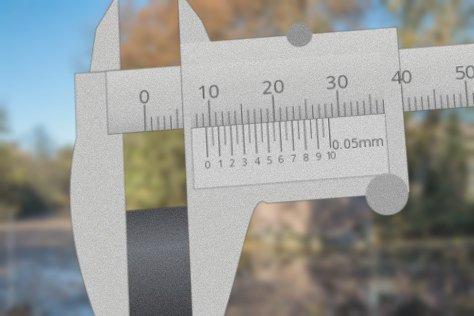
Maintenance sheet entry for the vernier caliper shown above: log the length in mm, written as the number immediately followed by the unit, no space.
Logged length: 9.4mm
